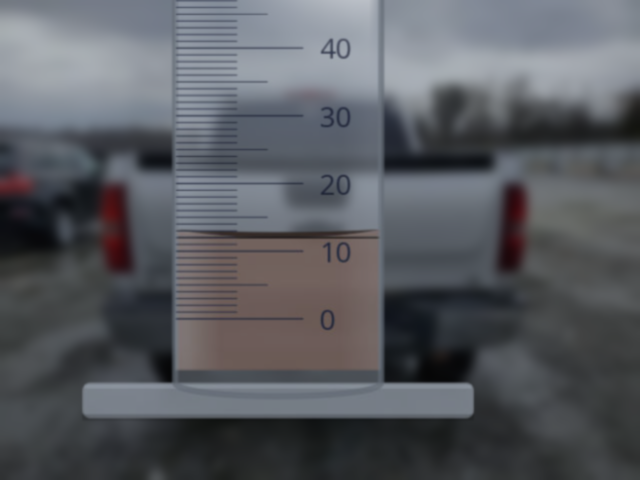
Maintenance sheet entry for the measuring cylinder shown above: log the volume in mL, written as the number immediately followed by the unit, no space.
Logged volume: 12mL
